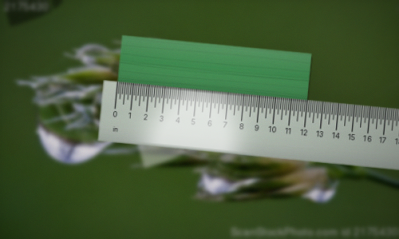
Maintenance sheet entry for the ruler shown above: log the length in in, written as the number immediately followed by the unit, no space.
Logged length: 12in
